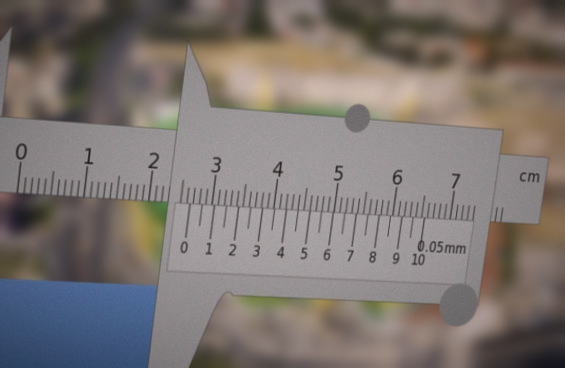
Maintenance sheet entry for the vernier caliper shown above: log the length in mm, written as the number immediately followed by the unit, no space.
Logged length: 26.5mm
